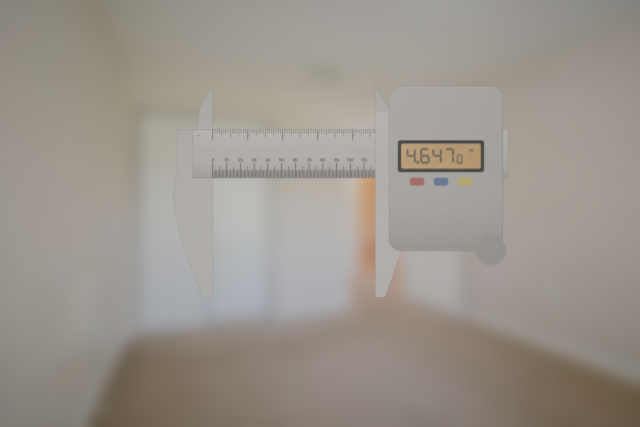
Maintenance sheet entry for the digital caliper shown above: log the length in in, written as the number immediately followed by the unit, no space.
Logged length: 4.6470in
